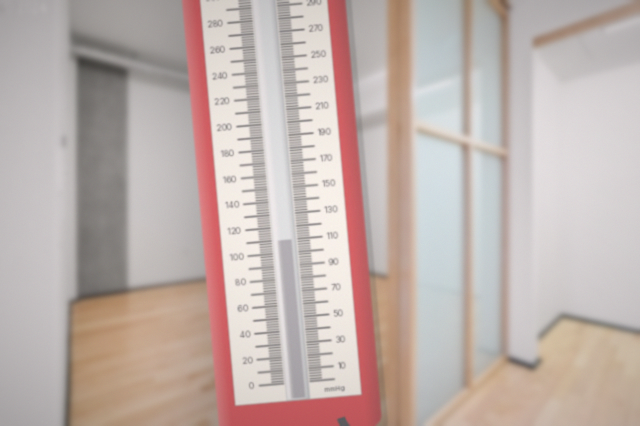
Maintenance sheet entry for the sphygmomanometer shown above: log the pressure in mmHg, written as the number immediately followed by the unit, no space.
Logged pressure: 110mmHg
